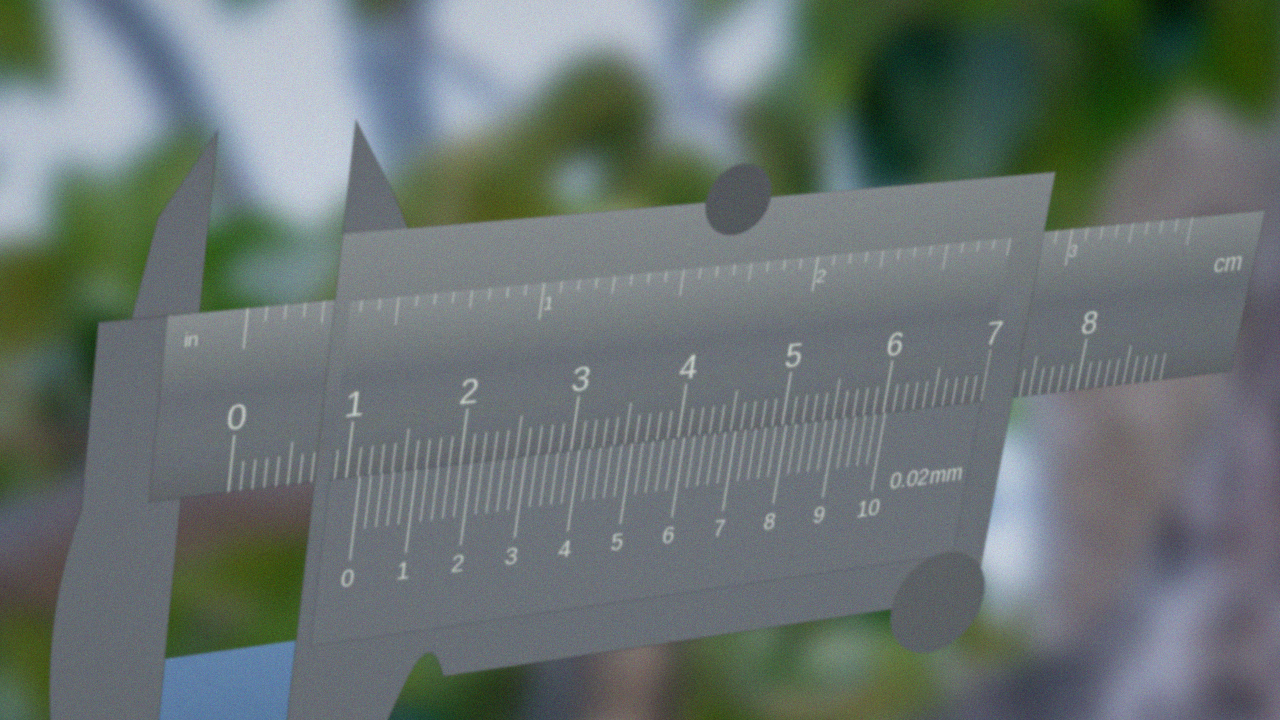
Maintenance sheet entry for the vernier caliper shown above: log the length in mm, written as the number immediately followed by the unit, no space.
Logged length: 11.2mm
